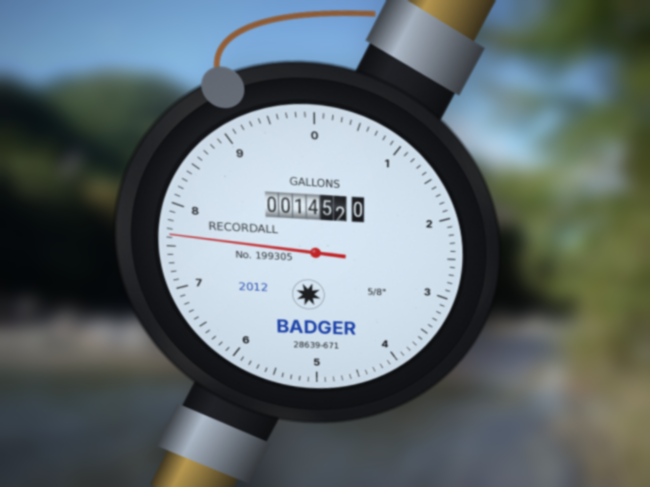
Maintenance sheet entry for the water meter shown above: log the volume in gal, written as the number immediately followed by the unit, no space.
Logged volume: 14517.6gal
